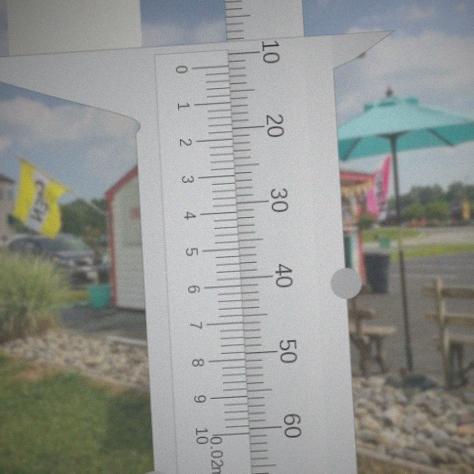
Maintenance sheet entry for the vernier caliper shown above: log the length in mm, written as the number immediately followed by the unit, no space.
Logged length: 11.6mm
